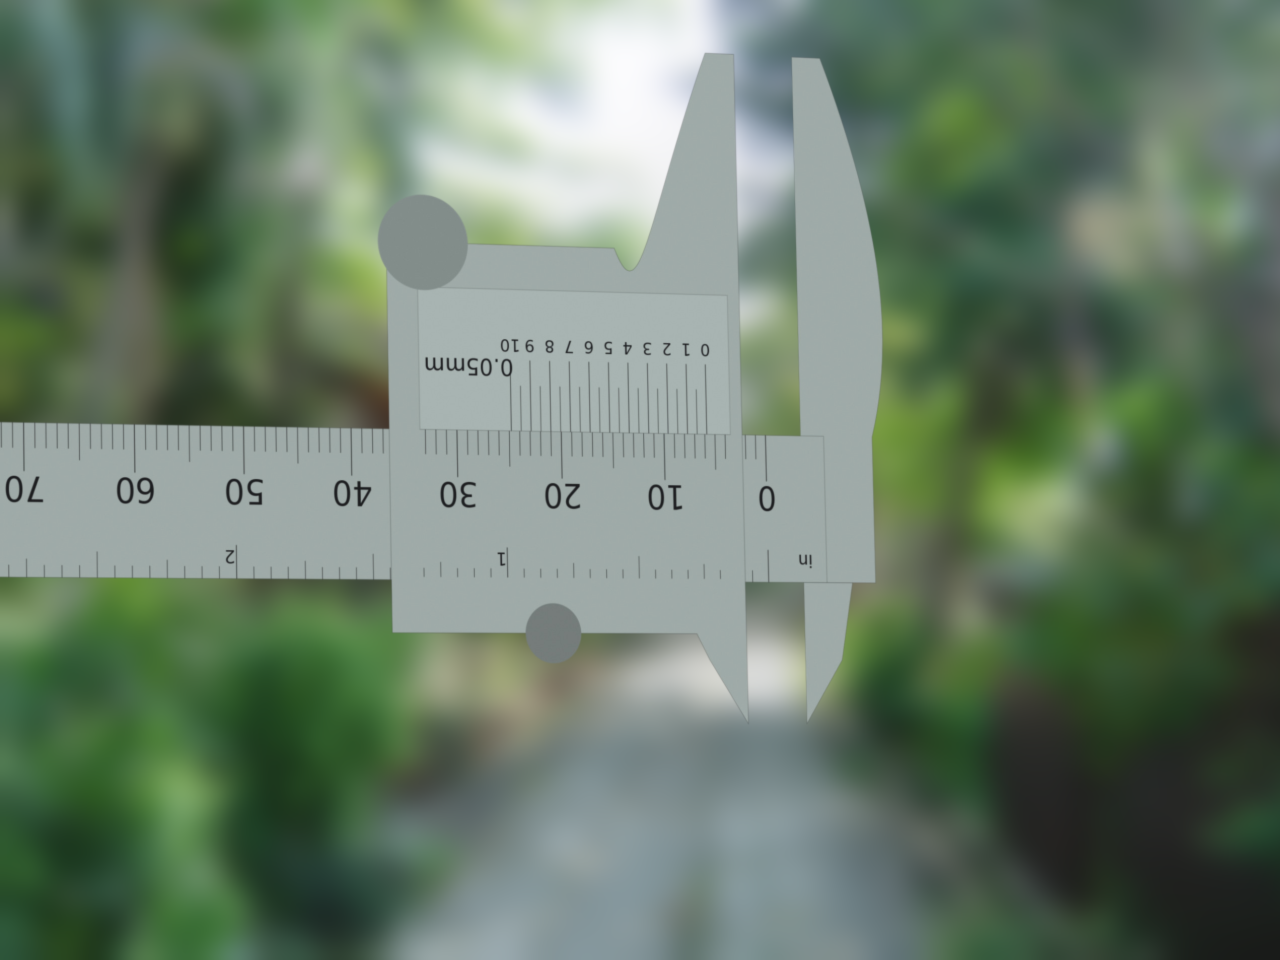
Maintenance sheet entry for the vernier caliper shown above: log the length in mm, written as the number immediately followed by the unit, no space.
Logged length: 5.8mm
